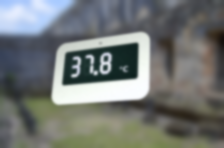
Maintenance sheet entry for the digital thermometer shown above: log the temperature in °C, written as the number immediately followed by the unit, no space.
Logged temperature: 37.8°C
